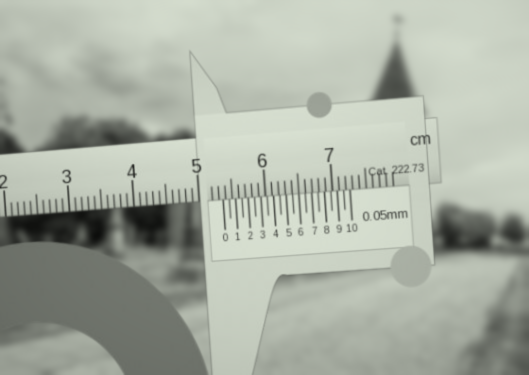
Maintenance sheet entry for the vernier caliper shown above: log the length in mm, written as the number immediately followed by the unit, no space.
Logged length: 53.6mm
